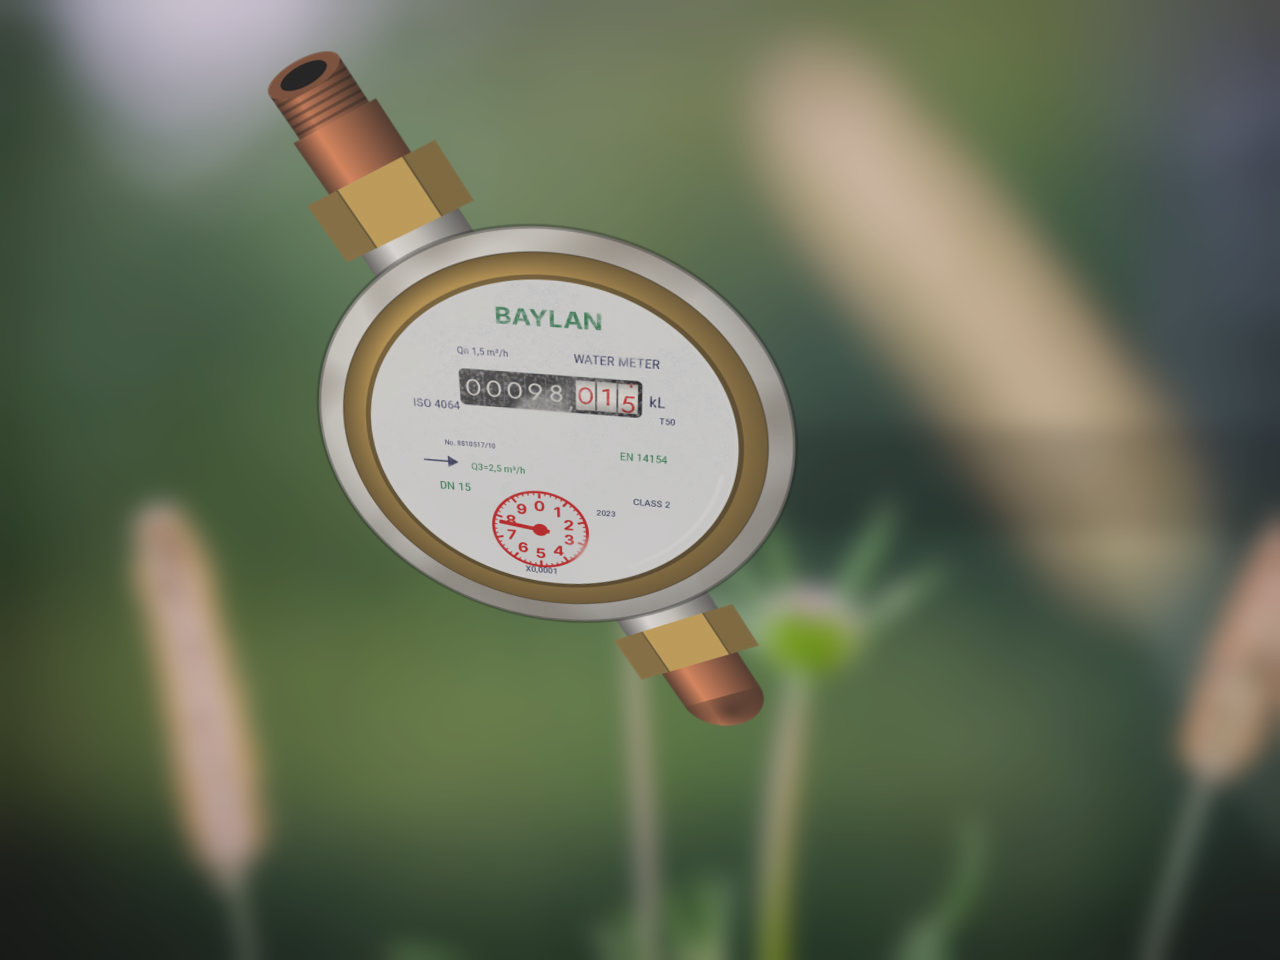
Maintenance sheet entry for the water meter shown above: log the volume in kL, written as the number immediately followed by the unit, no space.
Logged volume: 98.0147kL
